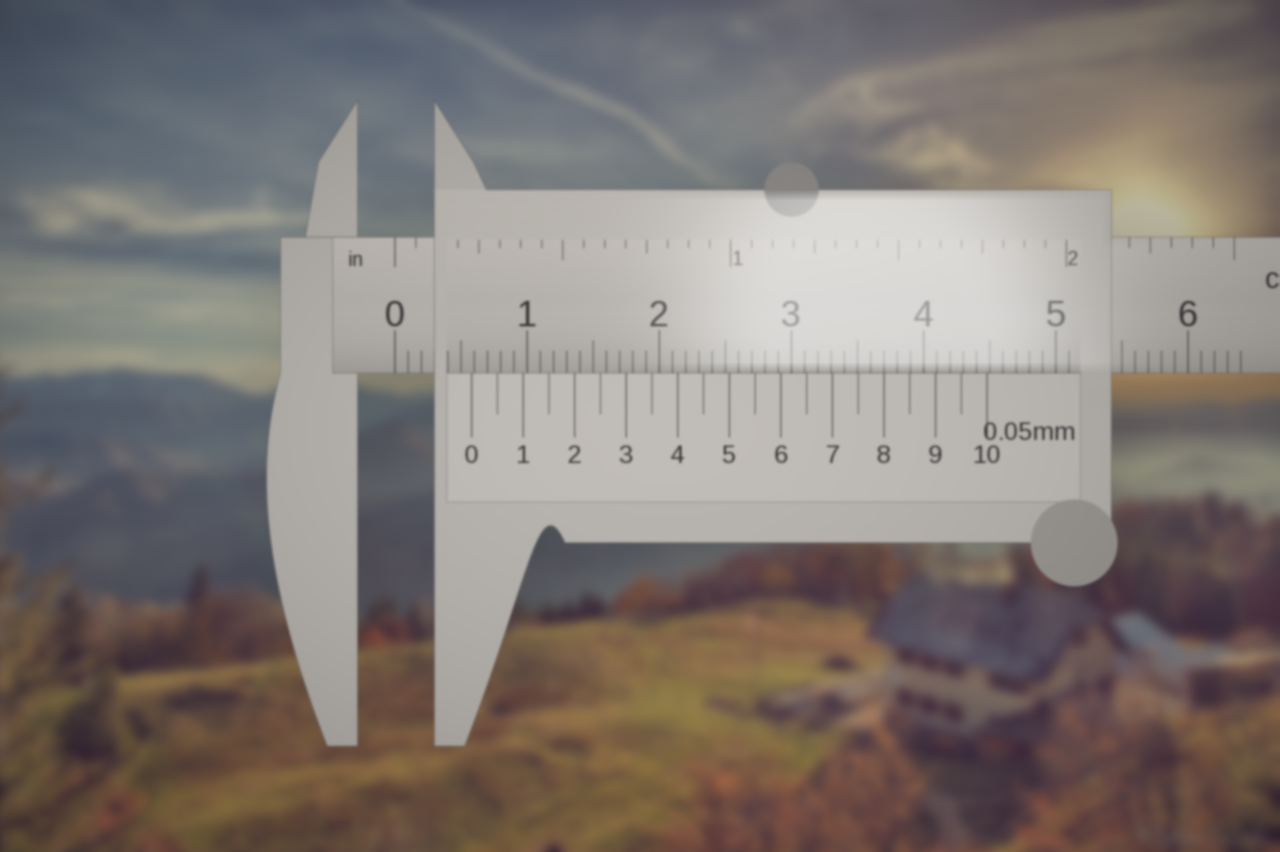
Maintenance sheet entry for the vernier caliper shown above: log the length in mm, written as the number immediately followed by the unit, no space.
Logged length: 5.8mm
